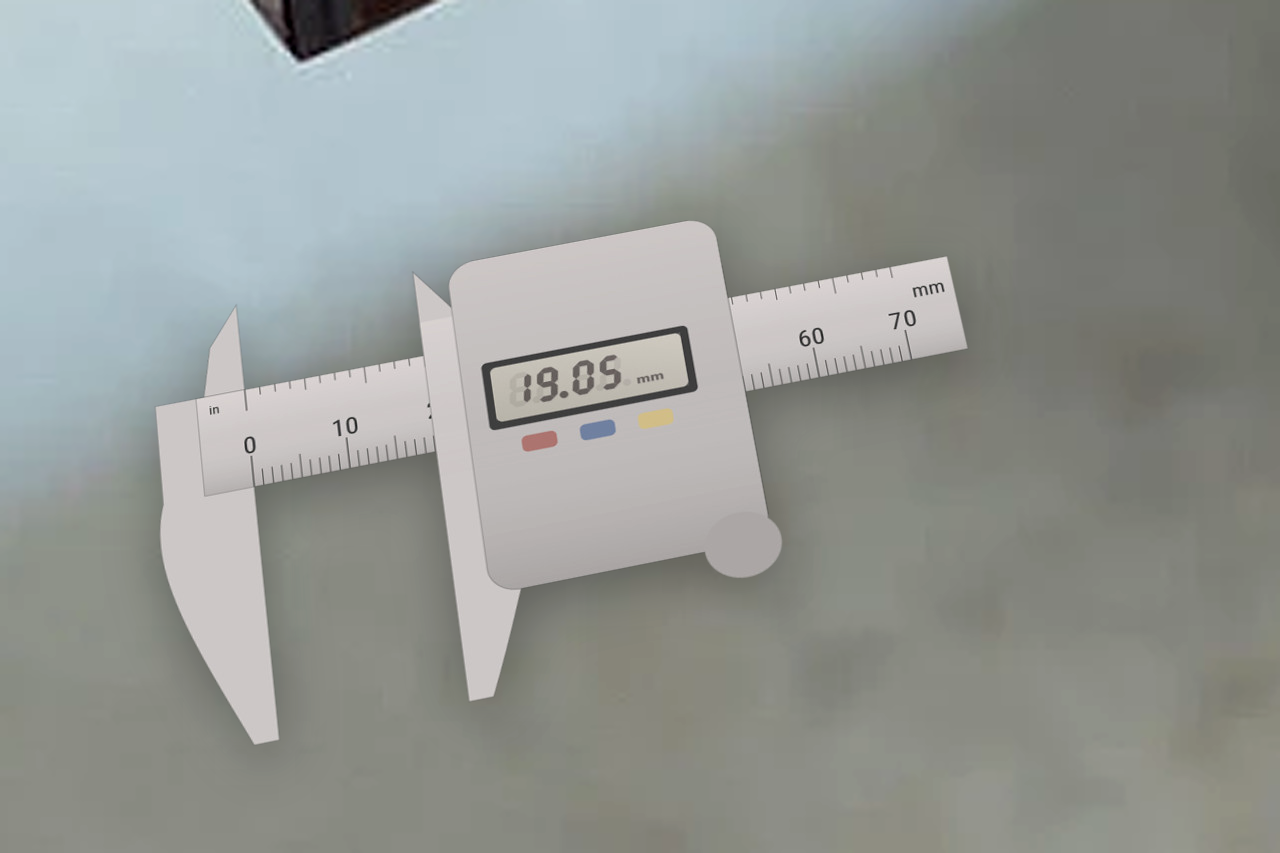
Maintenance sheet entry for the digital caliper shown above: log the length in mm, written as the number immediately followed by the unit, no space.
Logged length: 19.05mm
